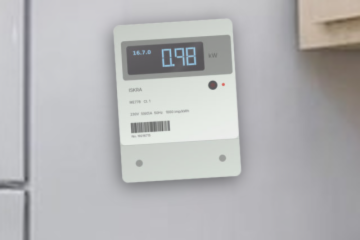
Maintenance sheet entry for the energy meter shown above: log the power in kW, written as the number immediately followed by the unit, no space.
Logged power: 0.98kW
